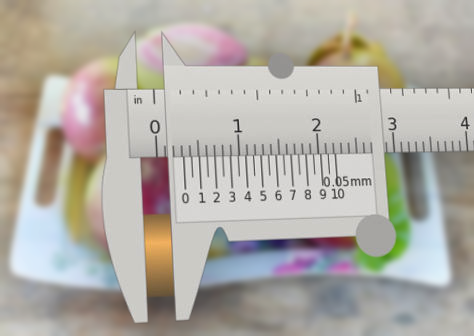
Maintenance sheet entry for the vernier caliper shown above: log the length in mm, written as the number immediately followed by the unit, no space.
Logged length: 3.2mm
